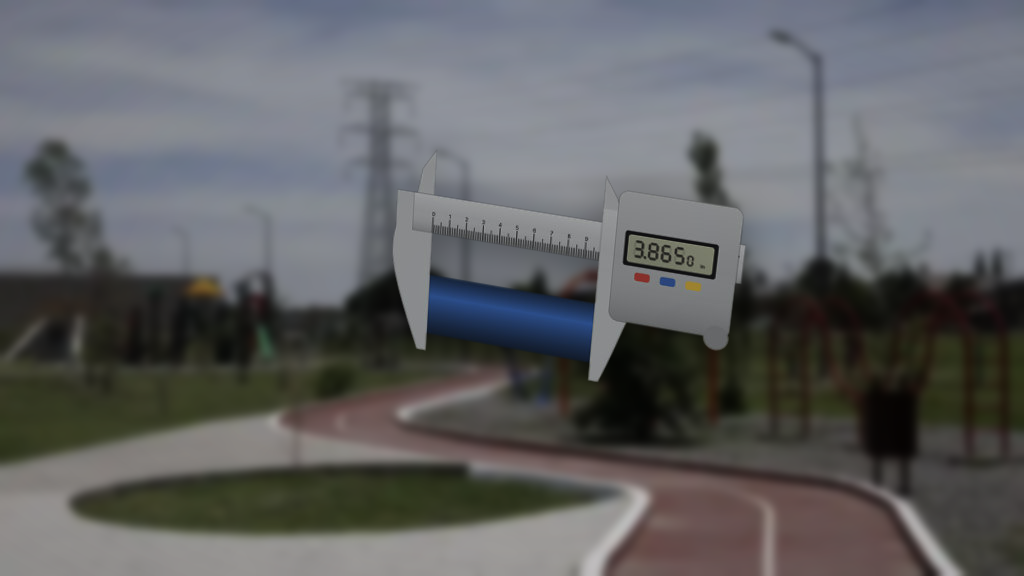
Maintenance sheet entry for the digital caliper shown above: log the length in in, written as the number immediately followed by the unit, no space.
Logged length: 3.8650in
